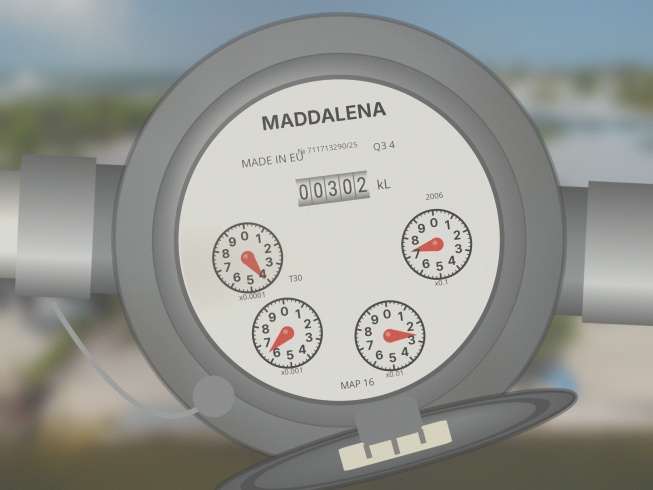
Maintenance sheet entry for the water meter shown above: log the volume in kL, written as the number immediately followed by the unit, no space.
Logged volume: 302.7264kL
